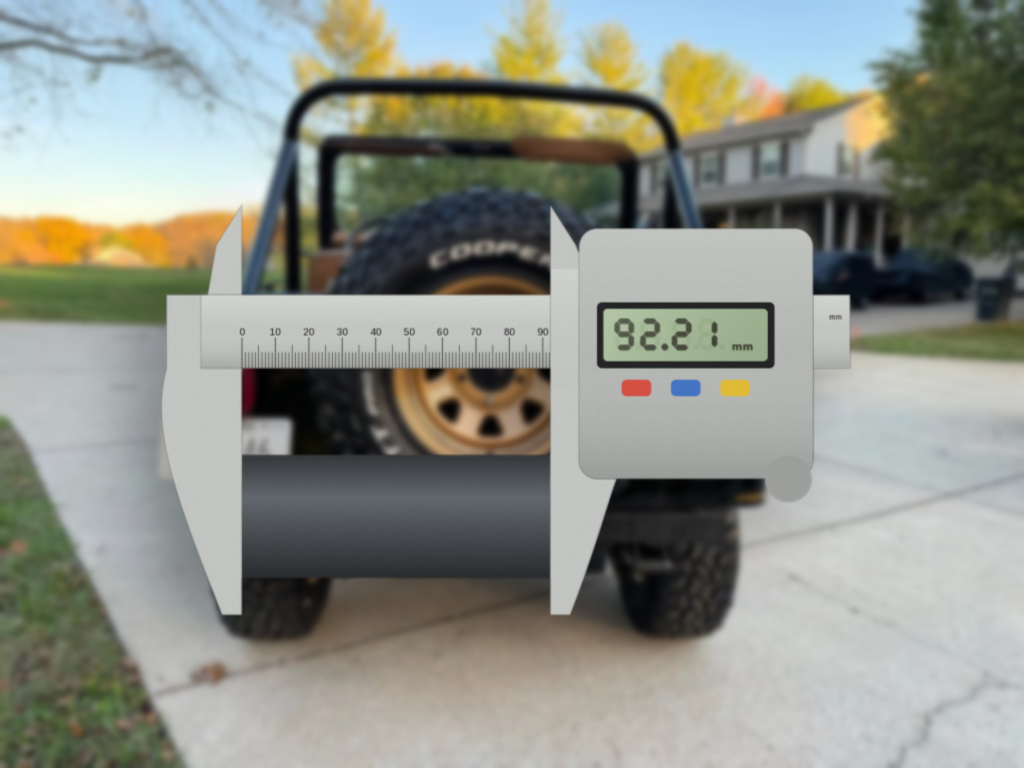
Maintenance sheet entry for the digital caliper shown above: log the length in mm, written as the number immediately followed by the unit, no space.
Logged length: 92.21mm
